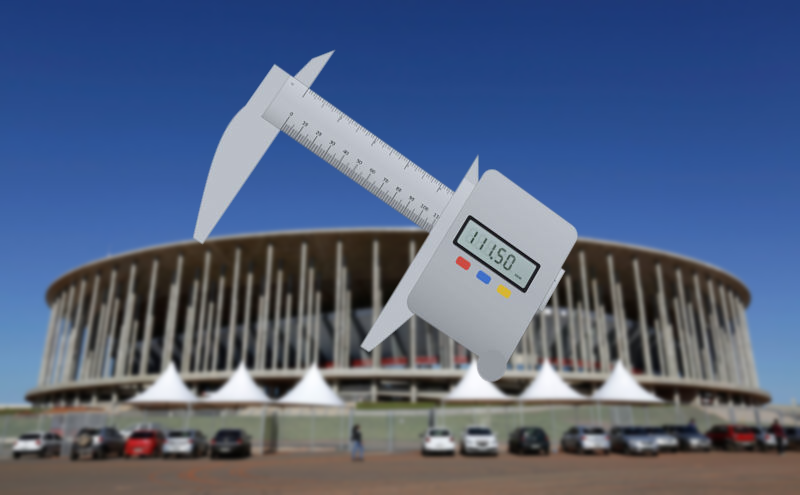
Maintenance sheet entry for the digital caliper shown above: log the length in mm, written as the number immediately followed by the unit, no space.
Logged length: 111.50mm
